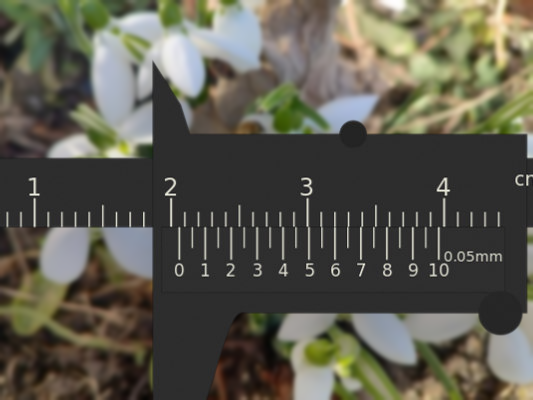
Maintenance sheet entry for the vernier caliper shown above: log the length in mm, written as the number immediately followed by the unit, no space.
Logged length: 20.6mm
